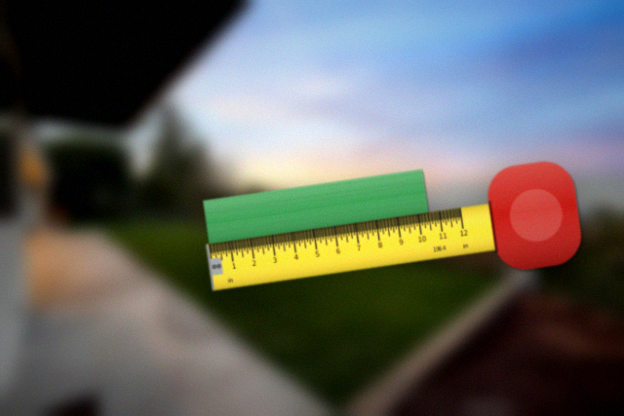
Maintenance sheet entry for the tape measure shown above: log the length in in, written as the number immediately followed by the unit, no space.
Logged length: 10.5in
